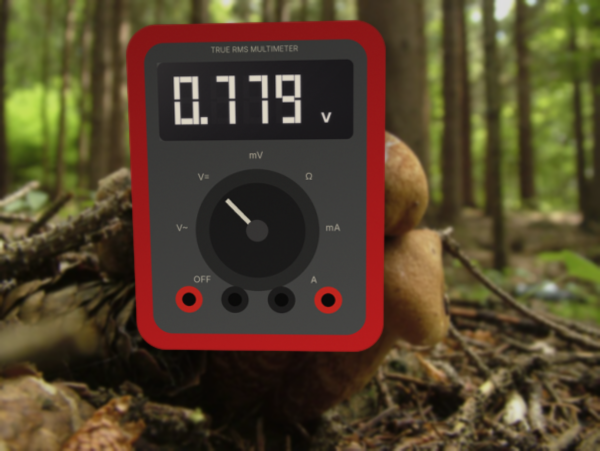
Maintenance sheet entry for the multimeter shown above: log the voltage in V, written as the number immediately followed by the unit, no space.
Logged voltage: 0.779V
